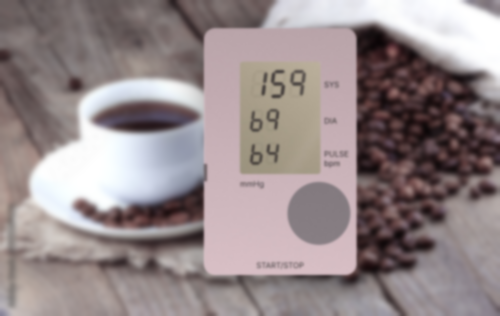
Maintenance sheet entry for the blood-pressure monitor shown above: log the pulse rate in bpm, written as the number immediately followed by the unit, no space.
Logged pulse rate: 64bpm
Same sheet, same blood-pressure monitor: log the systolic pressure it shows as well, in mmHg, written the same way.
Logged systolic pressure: 159mmHg
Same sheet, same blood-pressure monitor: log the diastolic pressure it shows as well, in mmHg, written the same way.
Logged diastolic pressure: 69mmHg
